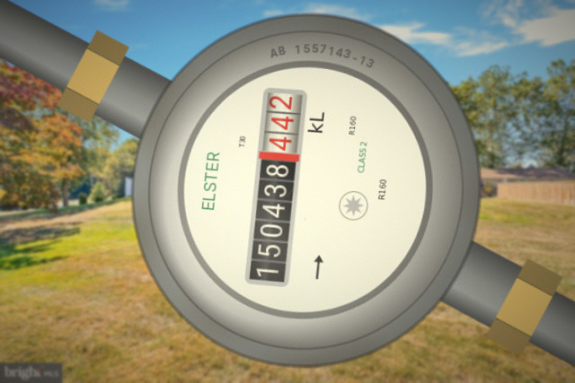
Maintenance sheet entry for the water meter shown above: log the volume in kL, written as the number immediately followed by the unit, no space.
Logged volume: 150438.442kL
